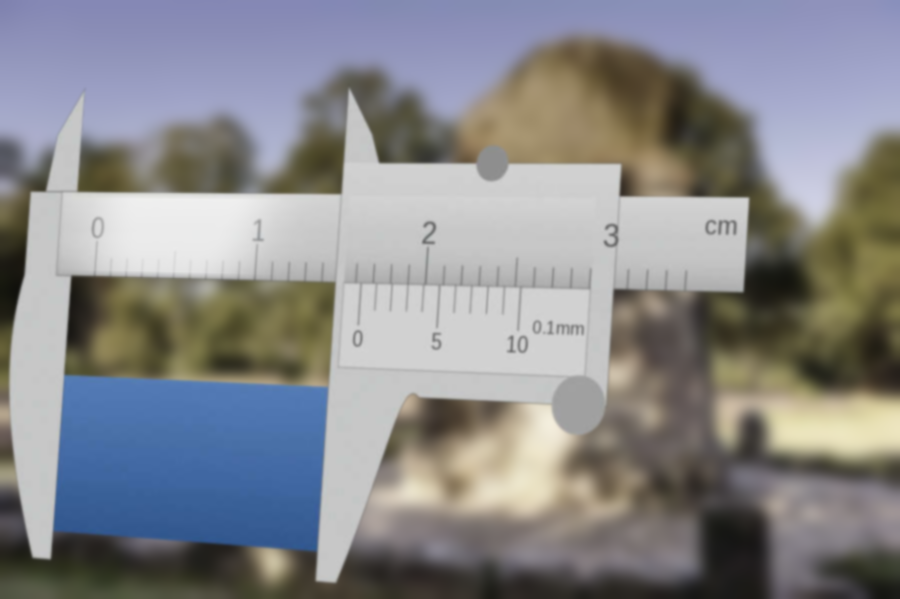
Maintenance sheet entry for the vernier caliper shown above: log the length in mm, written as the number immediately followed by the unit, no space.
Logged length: 16.3mm
